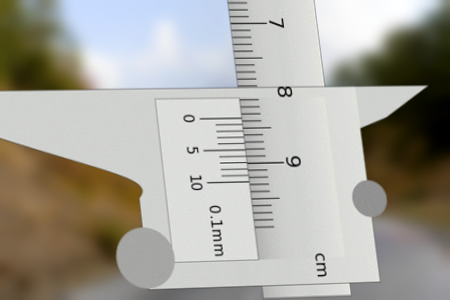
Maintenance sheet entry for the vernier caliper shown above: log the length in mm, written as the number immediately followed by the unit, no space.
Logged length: 83.6mm
